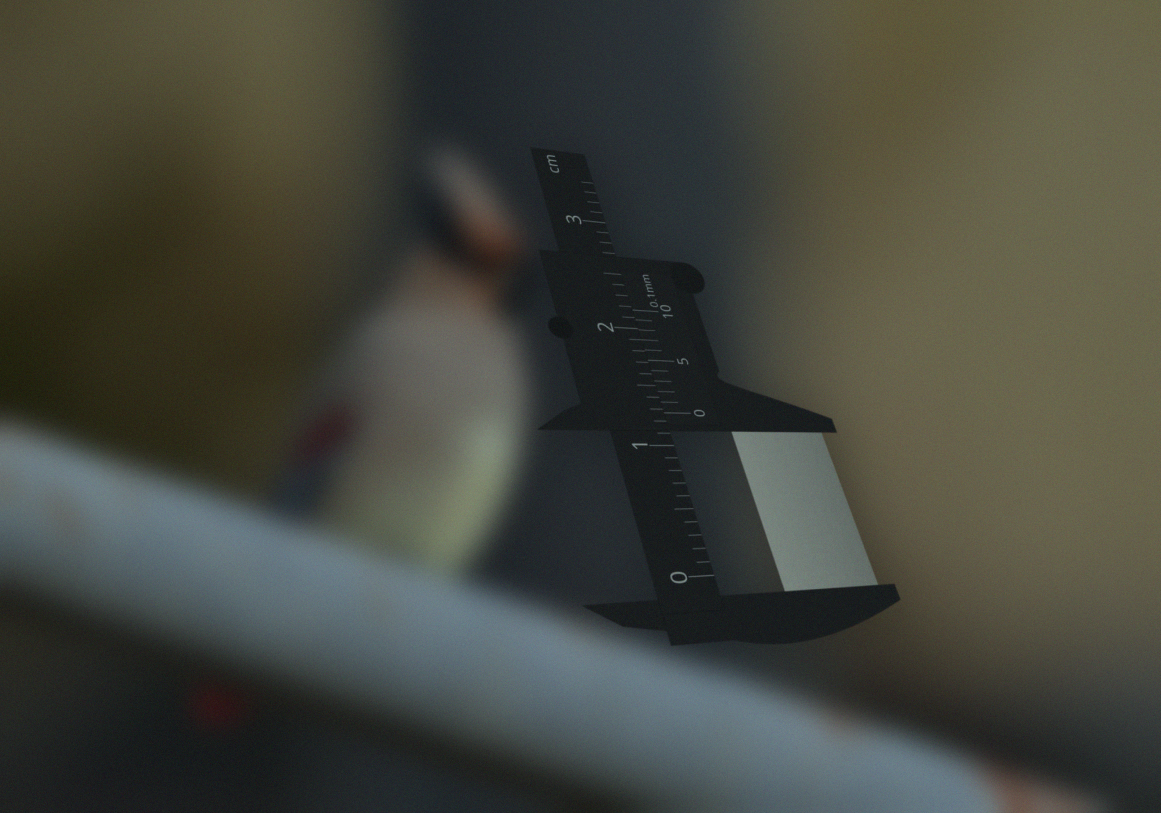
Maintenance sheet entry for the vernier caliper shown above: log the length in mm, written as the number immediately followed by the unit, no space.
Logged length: 12.7mm
